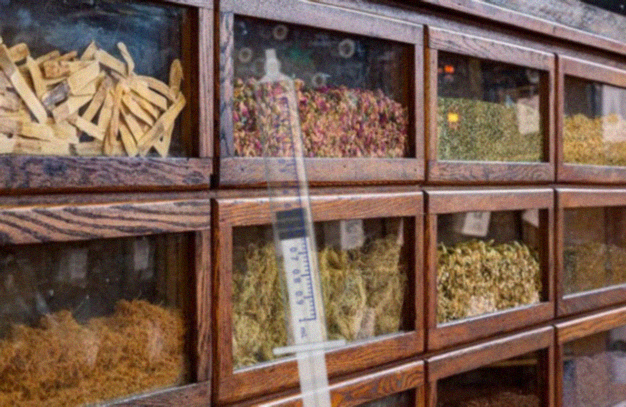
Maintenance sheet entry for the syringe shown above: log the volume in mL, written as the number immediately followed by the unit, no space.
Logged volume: 0.5mL
